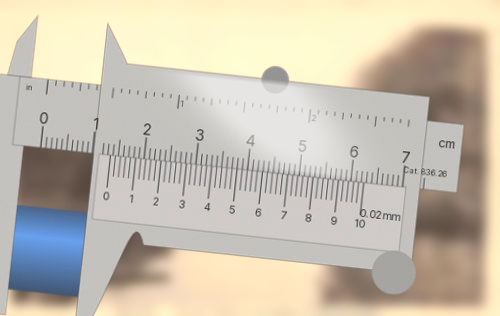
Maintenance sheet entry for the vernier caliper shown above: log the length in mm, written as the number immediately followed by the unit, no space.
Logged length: 13.5mm
